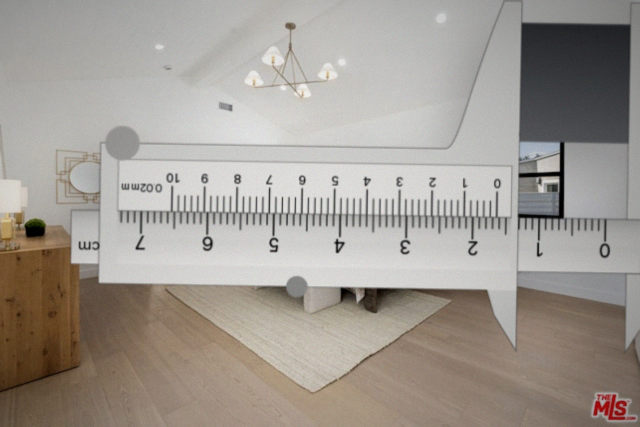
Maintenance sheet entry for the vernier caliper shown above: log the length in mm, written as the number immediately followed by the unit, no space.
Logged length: 16.4mm
